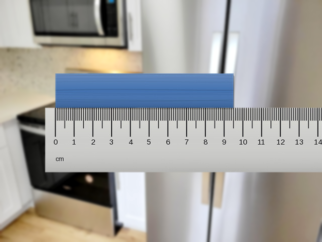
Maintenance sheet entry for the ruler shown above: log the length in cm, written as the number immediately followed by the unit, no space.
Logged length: 9.5cm
